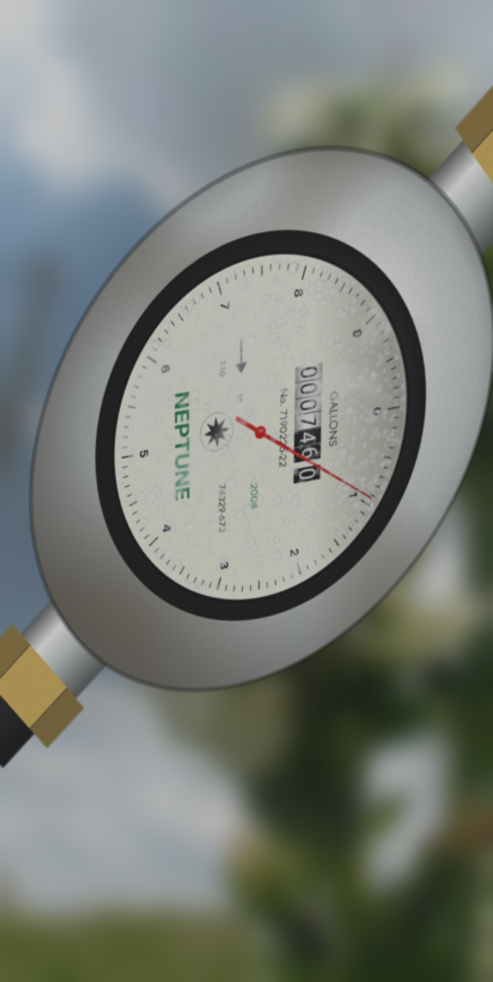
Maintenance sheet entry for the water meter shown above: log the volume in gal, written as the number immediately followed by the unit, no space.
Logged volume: 7460.9gal
